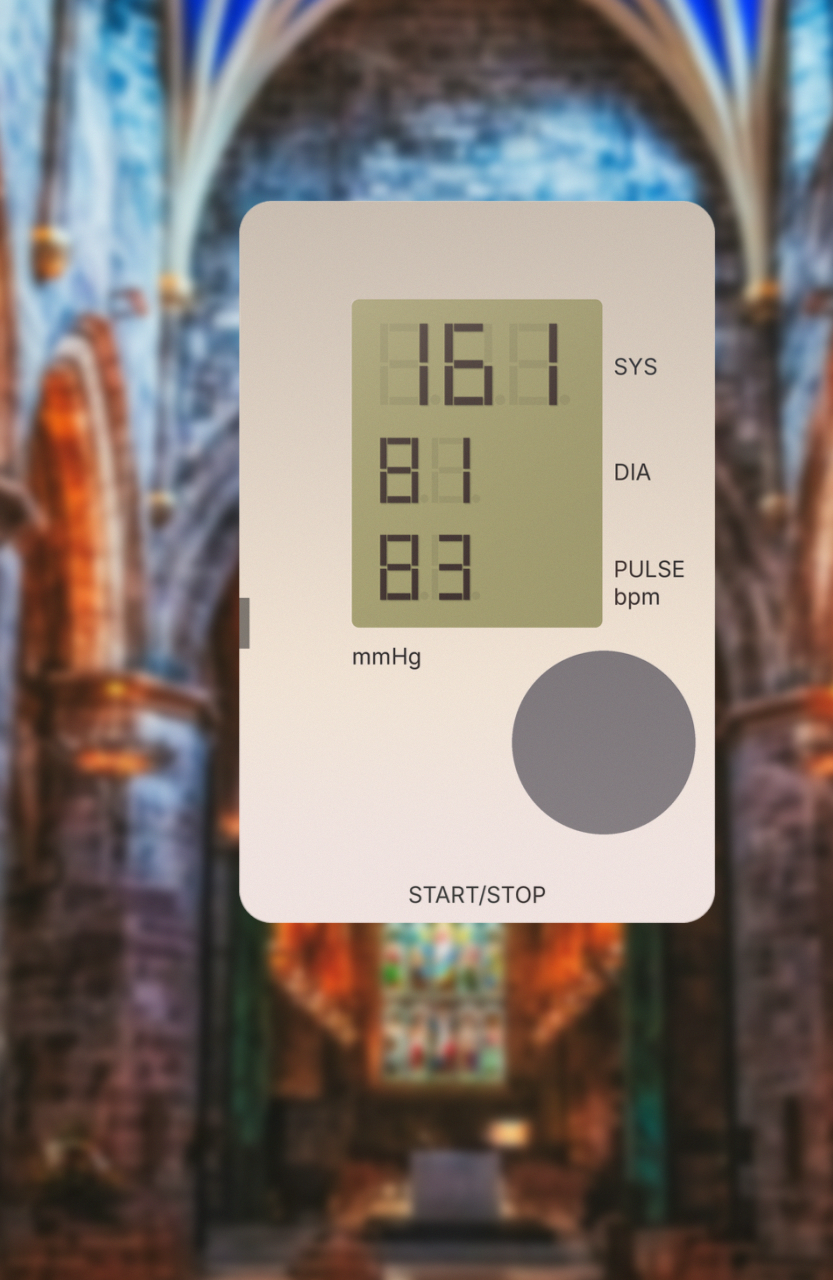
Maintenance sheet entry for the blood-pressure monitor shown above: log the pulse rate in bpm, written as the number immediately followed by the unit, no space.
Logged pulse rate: 83bpm
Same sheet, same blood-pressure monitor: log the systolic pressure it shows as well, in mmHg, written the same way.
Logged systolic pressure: 161mmHg
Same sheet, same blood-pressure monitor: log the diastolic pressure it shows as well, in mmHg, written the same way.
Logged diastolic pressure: 81mmHg
